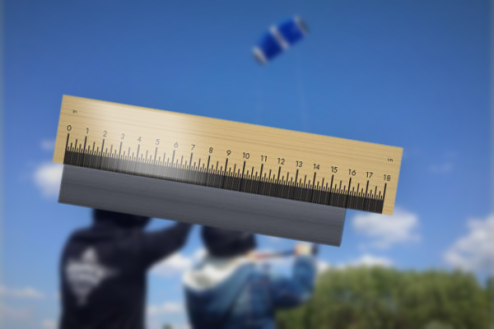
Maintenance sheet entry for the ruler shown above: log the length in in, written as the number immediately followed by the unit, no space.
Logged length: 16in
